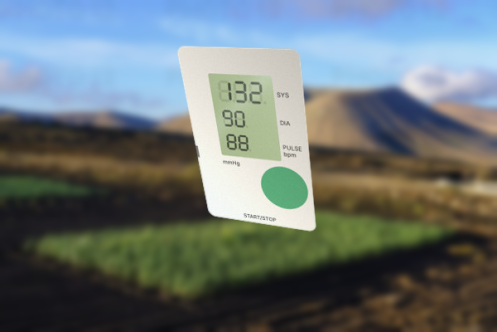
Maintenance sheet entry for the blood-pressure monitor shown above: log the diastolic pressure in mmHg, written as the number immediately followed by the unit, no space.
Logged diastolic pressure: 90mmHg
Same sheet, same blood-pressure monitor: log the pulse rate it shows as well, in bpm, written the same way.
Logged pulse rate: 88bpm
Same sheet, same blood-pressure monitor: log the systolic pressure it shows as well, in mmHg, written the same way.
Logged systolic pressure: 132mmHg
